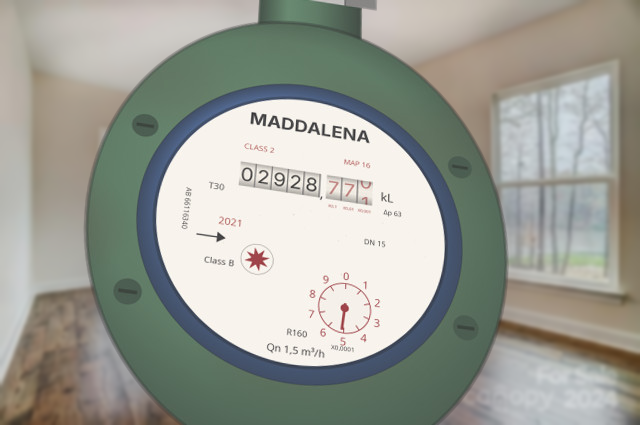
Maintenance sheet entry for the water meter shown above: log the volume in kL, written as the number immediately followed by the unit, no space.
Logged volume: 2928.7705kL
